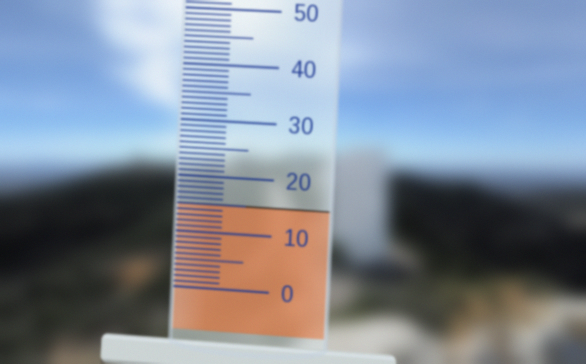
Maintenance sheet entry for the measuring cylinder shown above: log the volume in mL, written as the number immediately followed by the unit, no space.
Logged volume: 15mL
